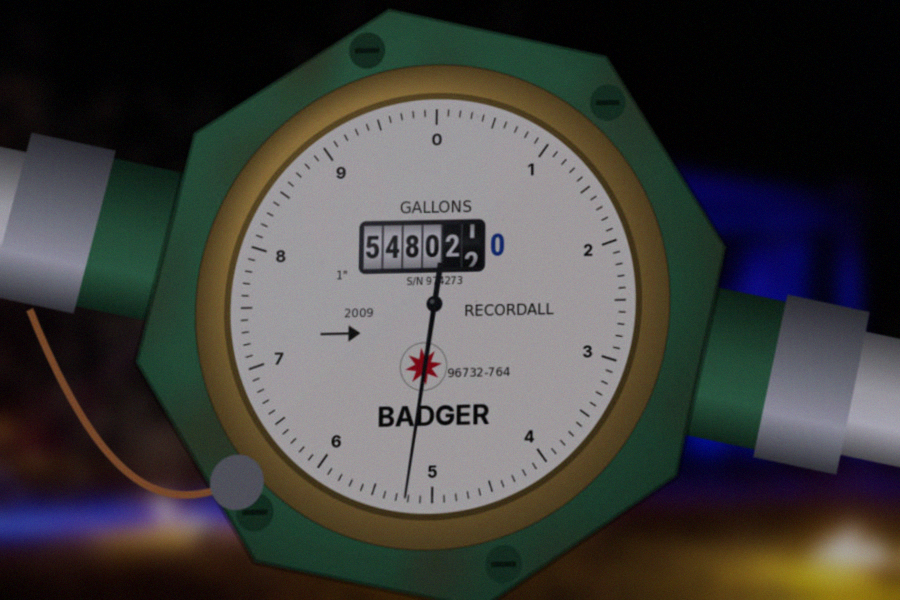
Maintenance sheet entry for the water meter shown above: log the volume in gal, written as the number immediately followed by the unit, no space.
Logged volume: 5480215.2gal
